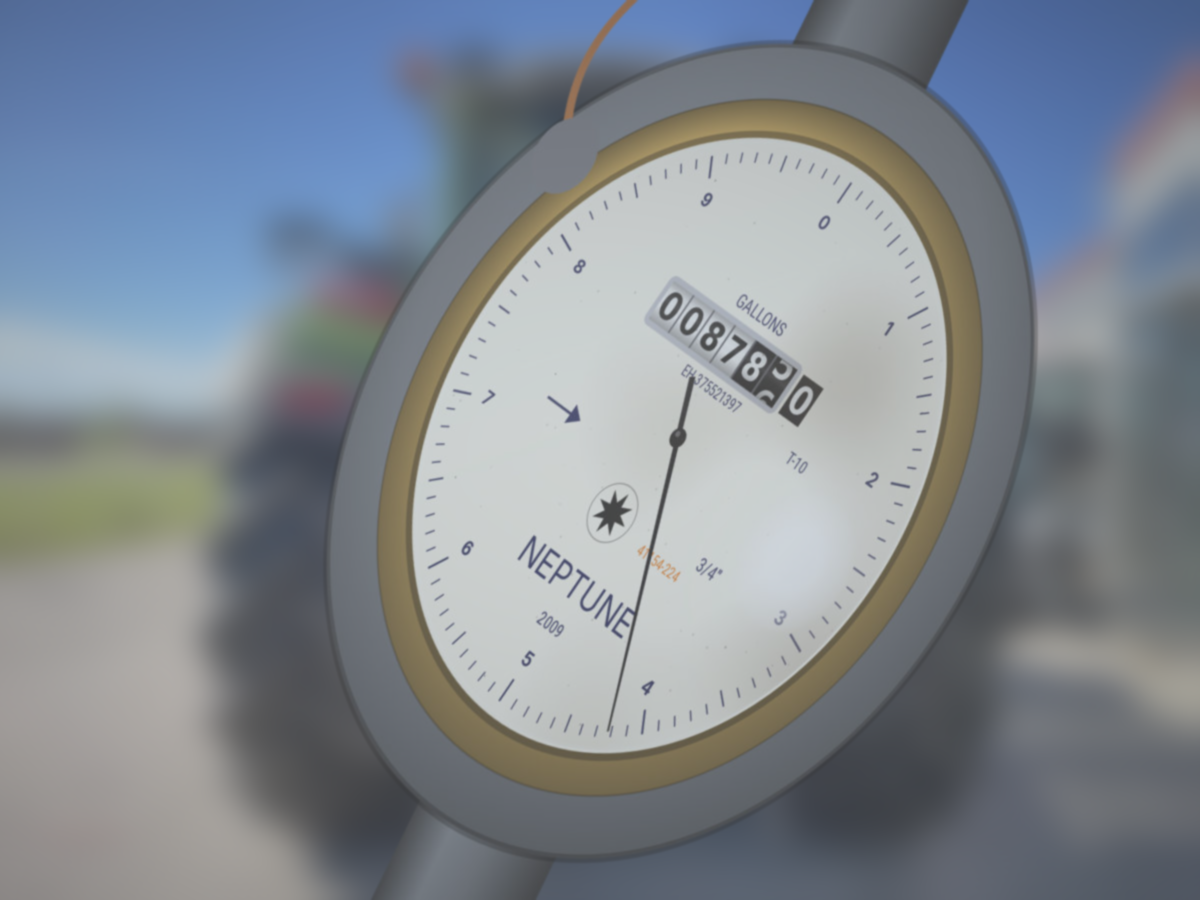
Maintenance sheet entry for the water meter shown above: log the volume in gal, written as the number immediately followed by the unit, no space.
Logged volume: 87854.2gal
